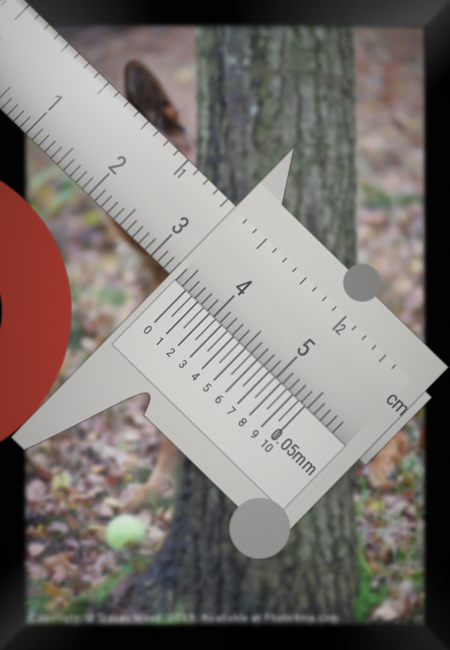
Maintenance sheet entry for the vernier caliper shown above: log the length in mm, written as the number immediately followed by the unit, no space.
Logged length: 35.6mm
